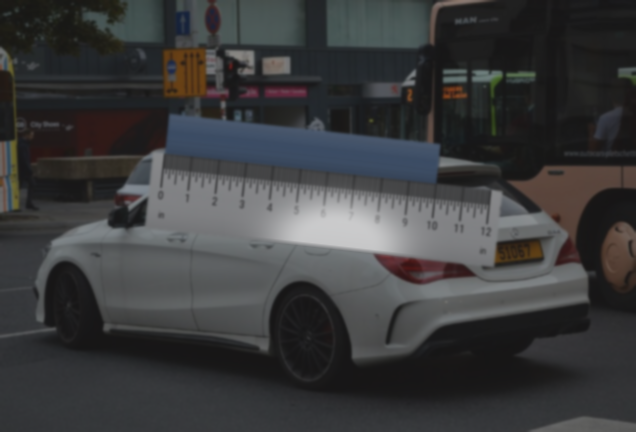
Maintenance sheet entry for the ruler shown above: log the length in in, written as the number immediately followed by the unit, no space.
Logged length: 10in
